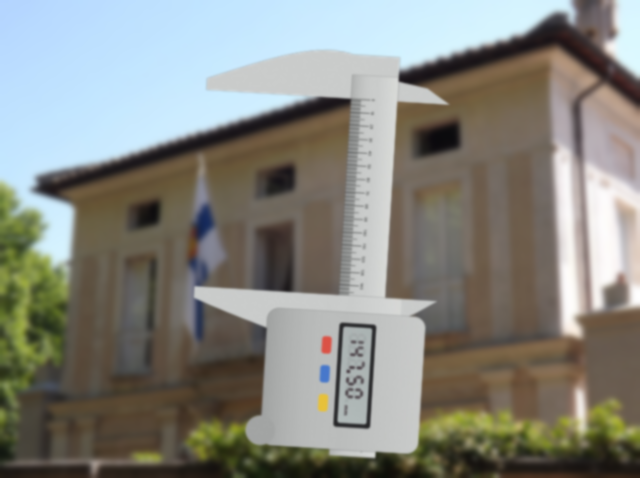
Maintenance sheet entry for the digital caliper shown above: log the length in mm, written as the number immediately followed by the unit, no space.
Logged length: 147.50mm
